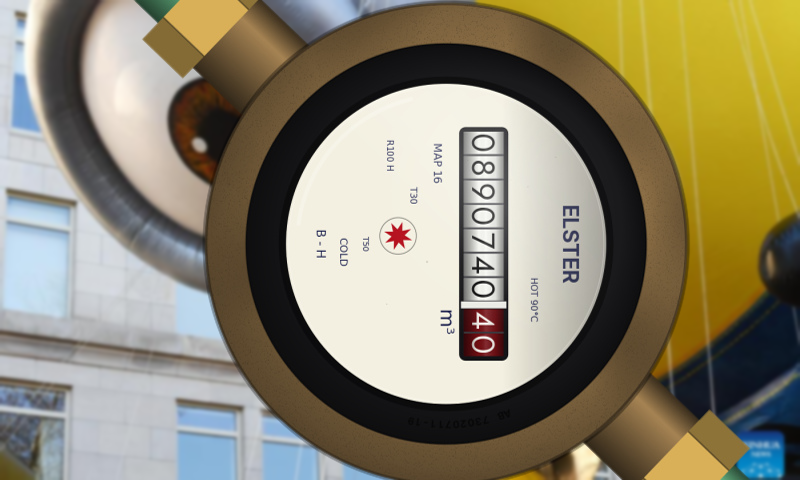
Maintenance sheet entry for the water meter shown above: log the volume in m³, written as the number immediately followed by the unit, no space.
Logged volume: 890740.40m³
